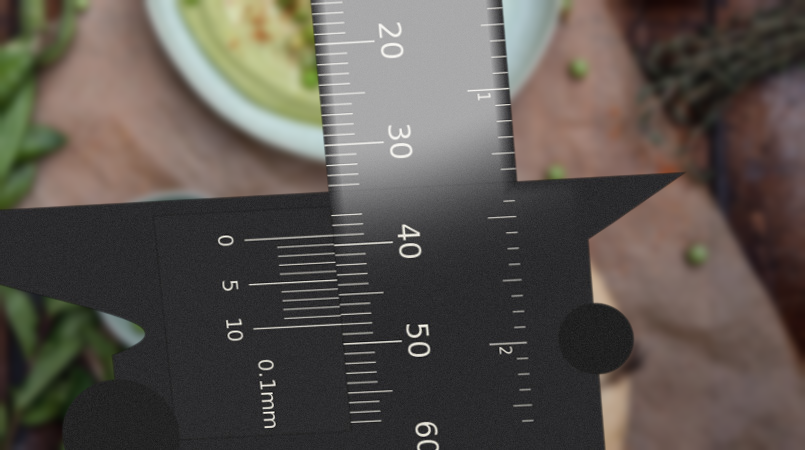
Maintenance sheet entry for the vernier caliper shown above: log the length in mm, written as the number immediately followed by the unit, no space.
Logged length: 39.0mm
